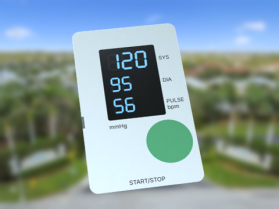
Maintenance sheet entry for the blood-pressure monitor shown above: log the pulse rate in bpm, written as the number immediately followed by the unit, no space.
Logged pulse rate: 56bpm
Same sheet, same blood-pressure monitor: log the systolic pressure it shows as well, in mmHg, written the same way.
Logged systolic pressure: 120mmHg
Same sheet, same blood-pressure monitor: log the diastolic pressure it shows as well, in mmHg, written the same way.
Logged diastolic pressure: 95mmHg
